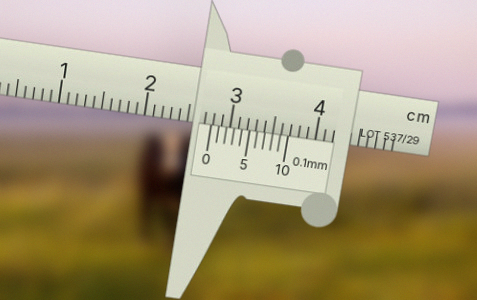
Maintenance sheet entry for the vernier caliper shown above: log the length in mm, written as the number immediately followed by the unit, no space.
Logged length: 27.8mm
